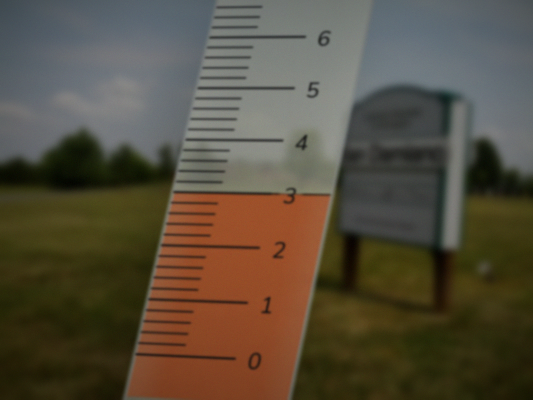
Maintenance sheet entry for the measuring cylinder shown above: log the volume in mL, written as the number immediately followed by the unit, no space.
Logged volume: 3mL
